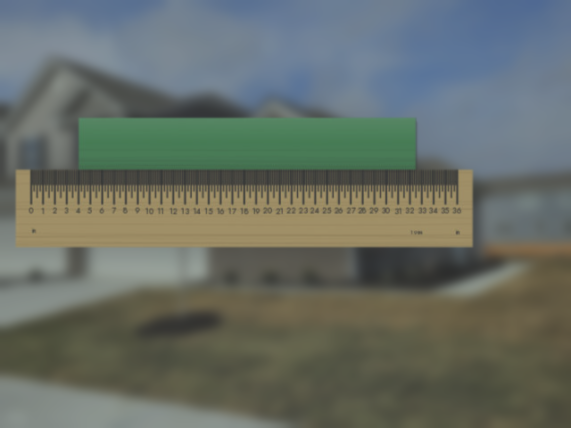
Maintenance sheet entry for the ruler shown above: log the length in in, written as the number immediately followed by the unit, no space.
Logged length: 28.5in
